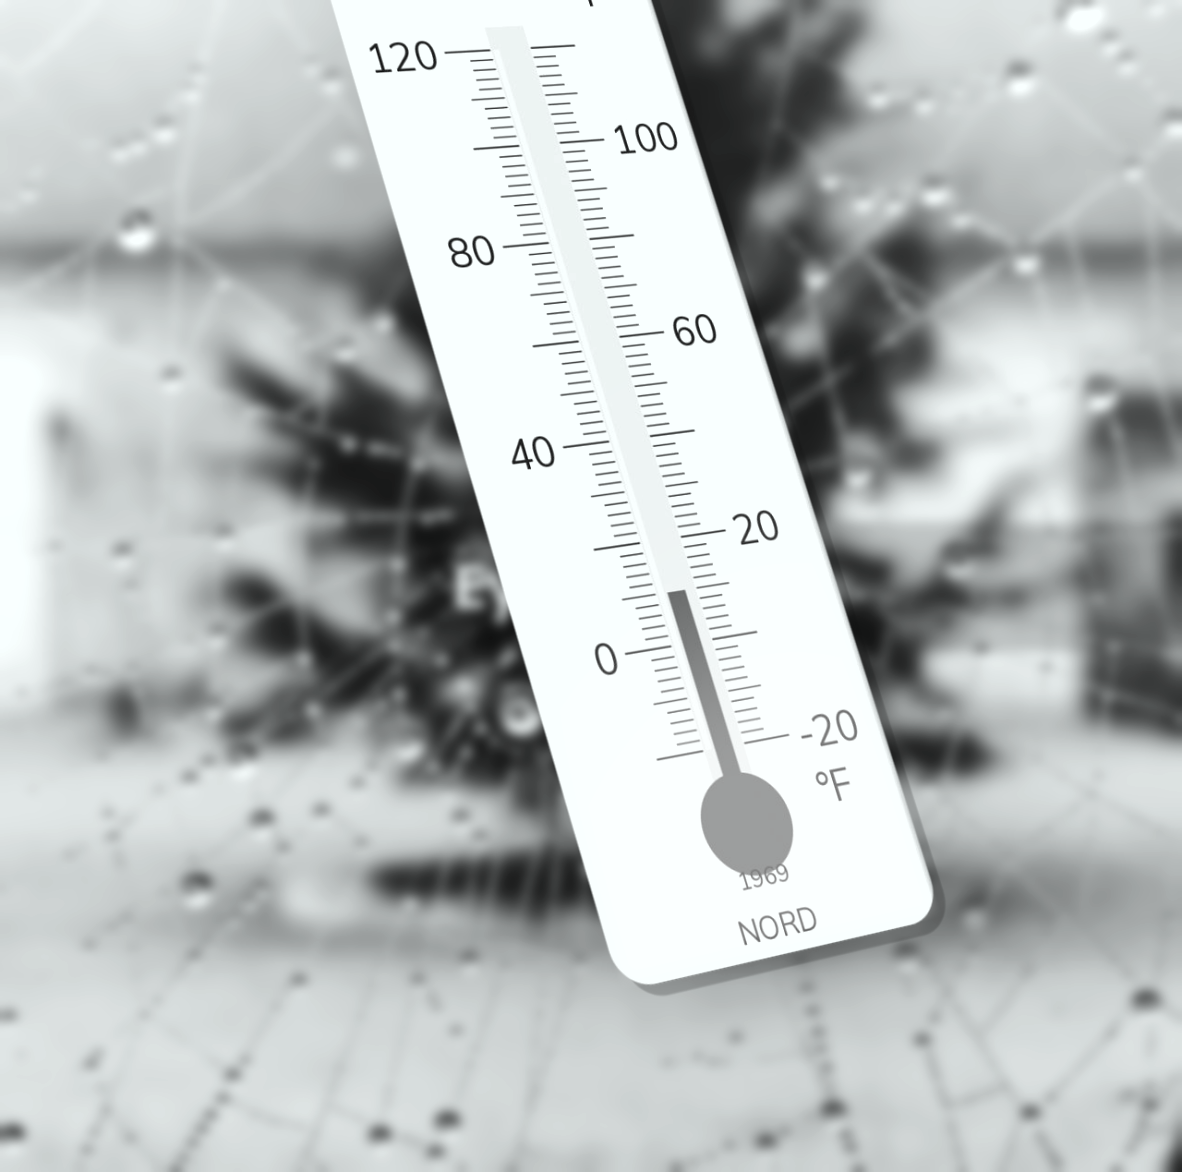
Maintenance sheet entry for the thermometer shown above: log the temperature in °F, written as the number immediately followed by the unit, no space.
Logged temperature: 10°F
